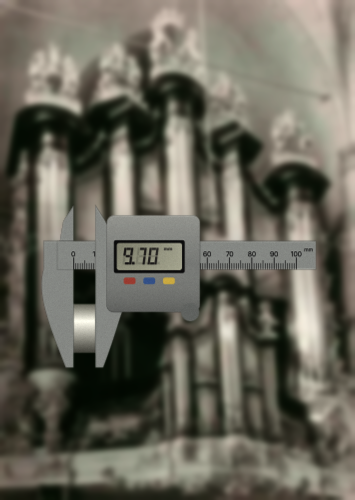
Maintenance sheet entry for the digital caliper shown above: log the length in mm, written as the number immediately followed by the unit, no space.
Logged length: 9.70mm
